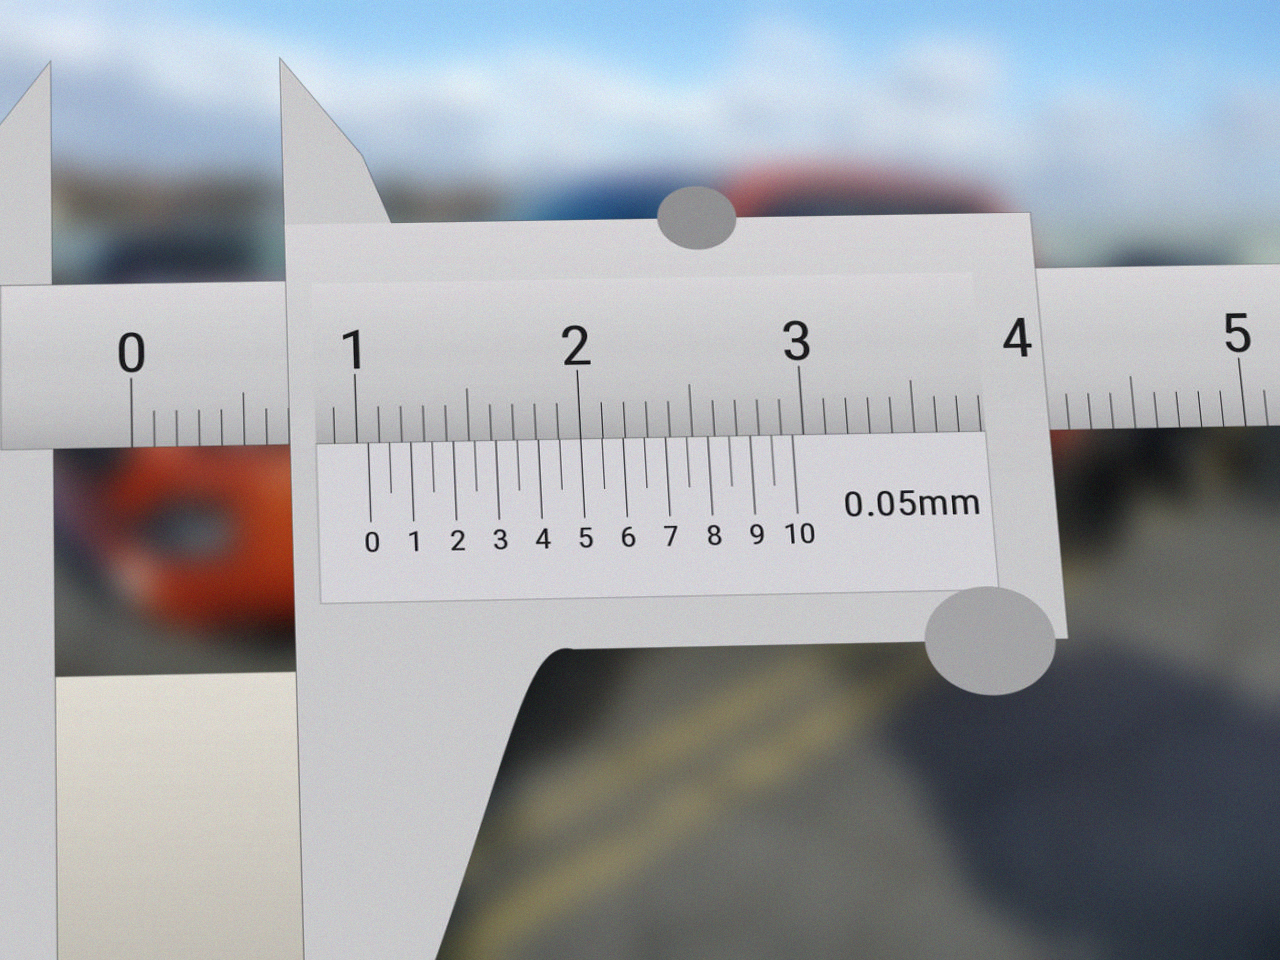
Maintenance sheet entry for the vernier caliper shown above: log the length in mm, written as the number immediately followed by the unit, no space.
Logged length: 10.5mm
